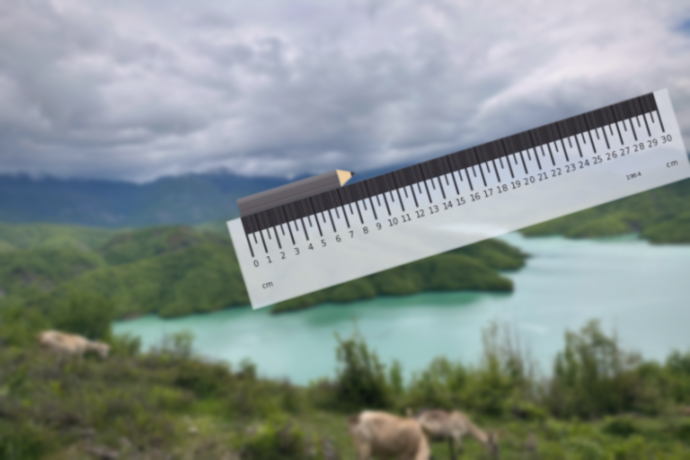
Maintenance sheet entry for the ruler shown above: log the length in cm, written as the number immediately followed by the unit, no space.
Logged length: 8.5cm
